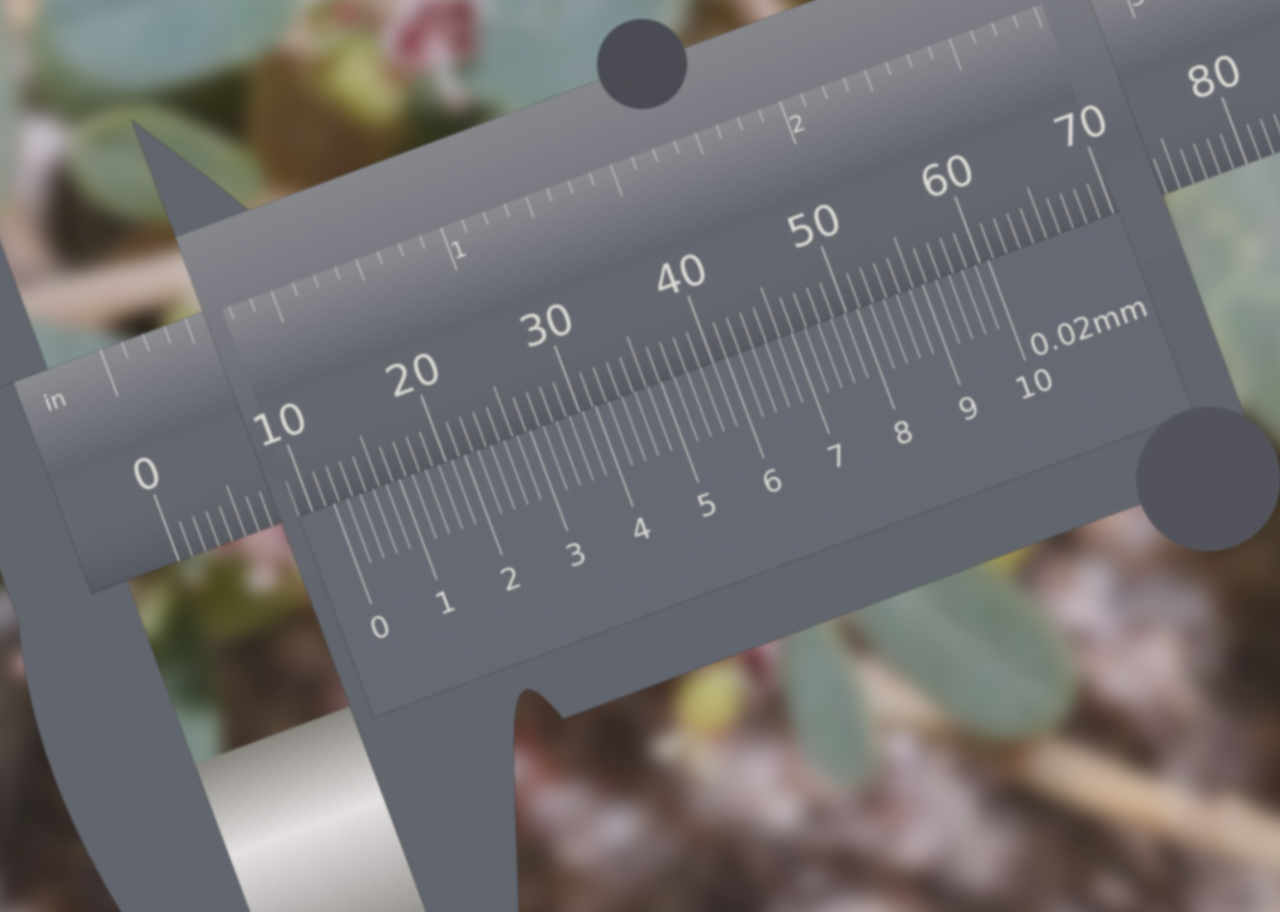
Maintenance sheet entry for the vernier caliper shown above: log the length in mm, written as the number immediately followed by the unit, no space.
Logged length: 11.6mm
